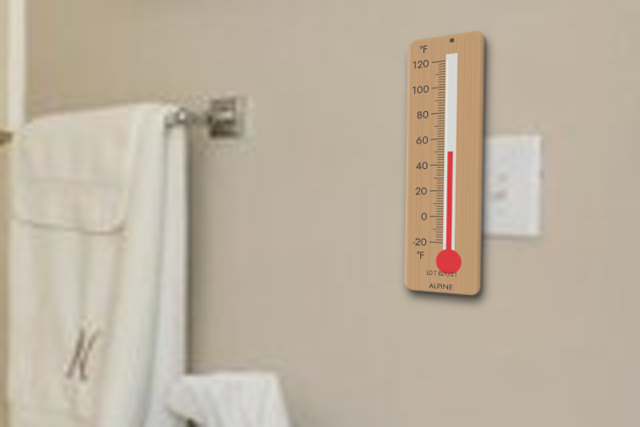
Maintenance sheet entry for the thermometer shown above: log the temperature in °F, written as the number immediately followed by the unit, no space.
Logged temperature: 50°F
